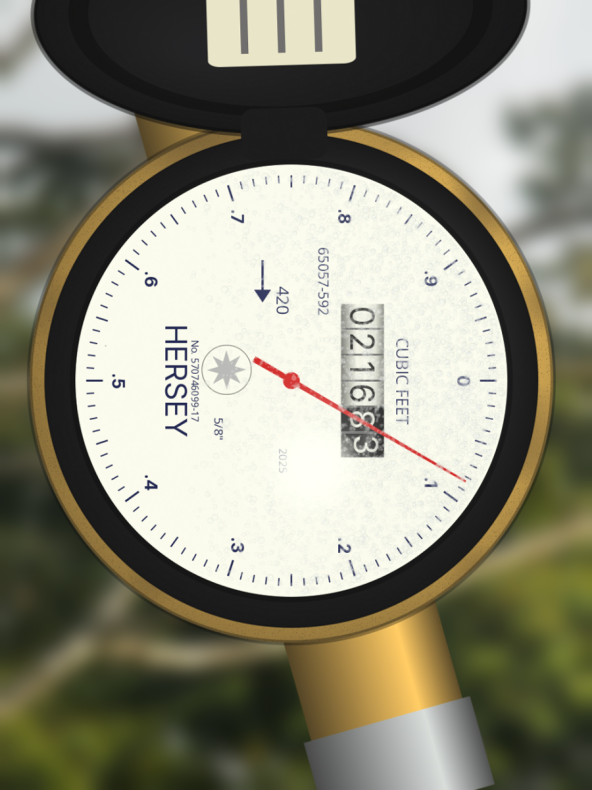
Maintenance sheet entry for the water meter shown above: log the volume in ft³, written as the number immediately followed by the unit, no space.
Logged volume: 21683.08ft³
